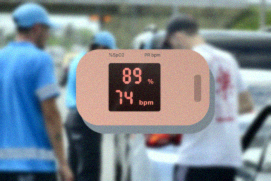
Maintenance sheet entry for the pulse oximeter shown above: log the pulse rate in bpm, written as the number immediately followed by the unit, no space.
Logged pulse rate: 74bpm
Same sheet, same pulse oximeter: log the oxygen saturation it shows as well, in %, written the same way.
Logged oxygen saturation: 89%
